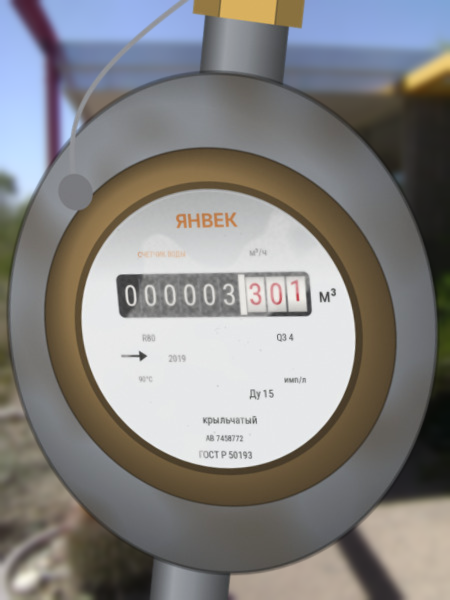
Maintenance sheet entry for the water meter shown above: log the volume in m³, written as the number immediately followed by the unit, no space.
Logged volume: 3.301m³
